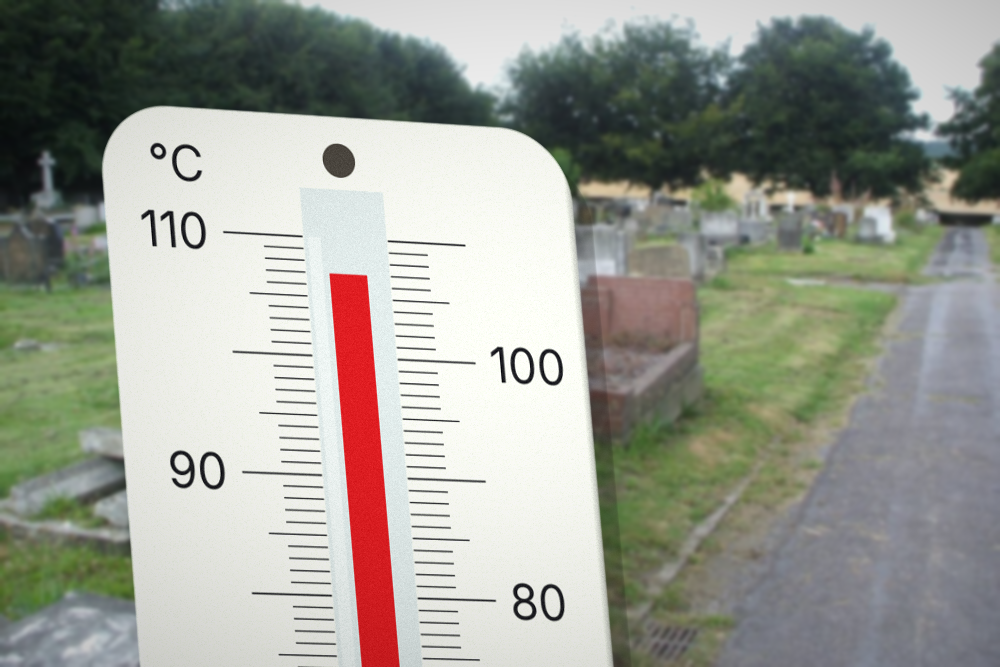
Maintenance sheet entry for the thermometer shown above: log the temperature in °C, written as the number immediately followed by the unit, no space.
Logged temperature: 107°C
